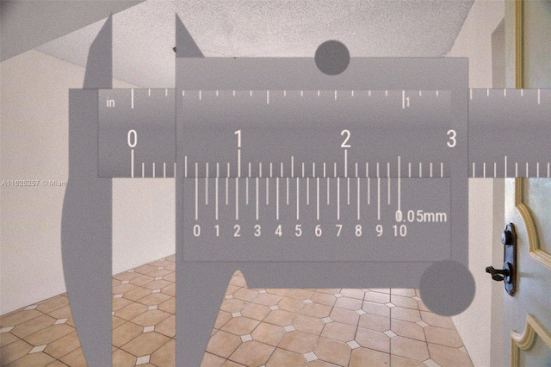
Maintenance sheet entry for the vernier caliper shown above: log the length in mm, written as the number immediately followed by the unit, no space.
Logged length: 6.0mm
